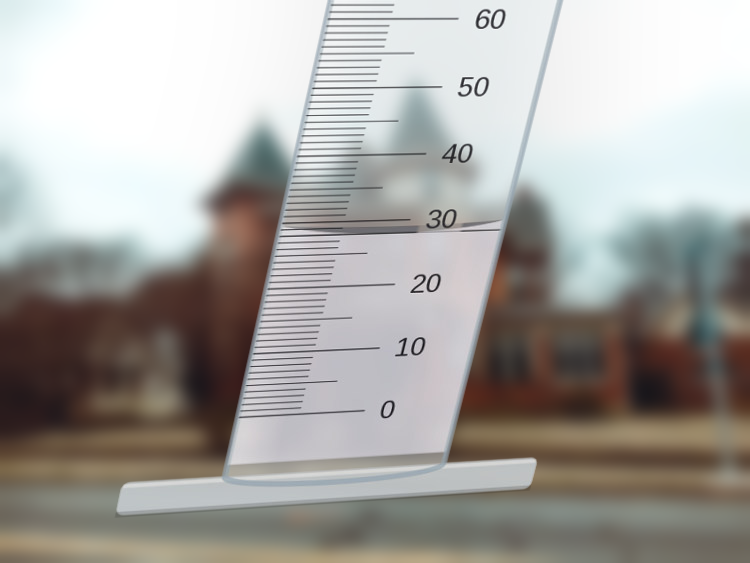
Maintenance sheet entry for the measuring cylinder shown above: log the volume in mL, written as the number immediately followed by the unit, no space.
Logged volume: 28mL
